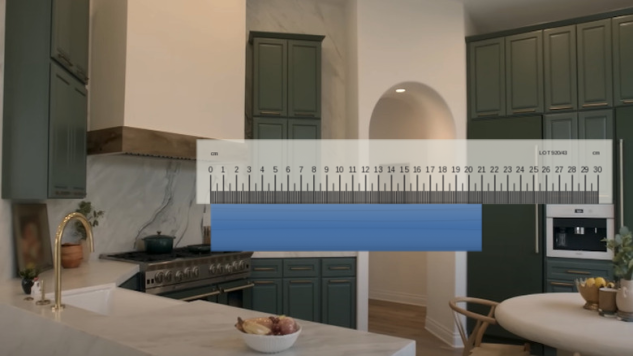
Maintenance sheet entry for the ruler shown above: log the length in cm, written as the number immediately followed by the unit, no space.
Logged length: 21cm
